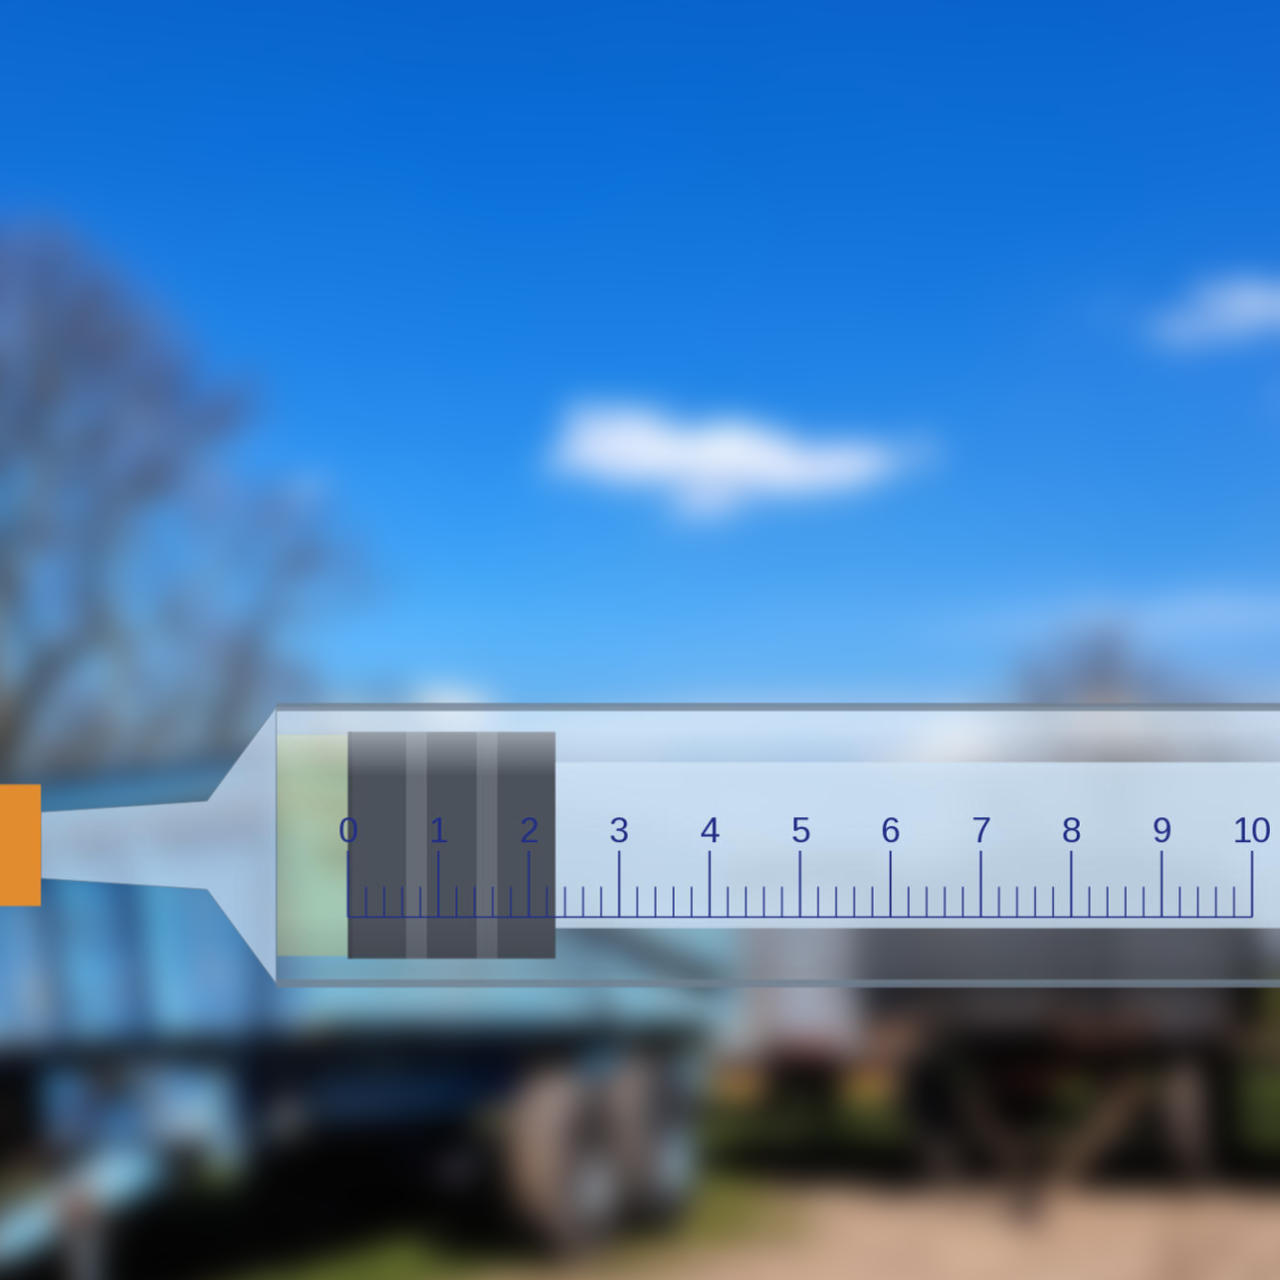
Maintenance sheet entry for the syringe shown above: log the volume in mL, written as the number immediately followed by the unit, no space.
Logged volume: 0mL
